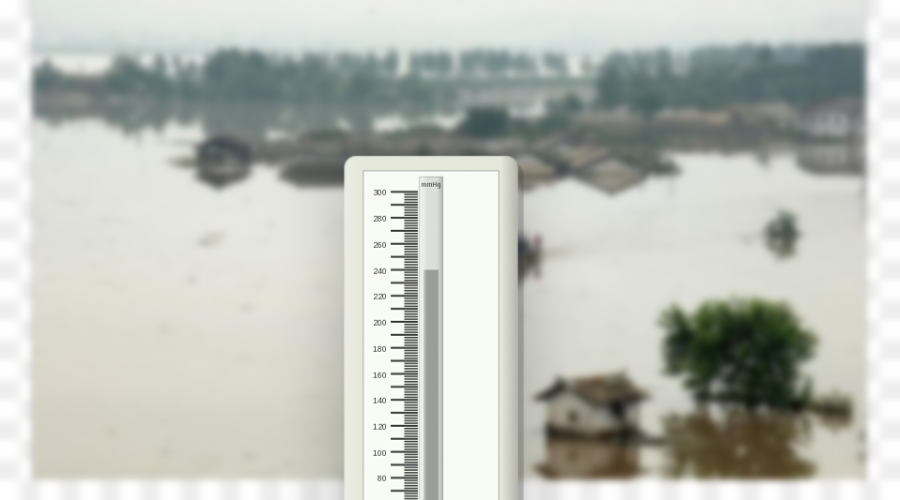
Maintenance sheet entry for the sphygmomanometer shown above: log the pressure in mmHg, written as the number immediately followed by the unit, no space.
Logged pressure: 240mmHg
